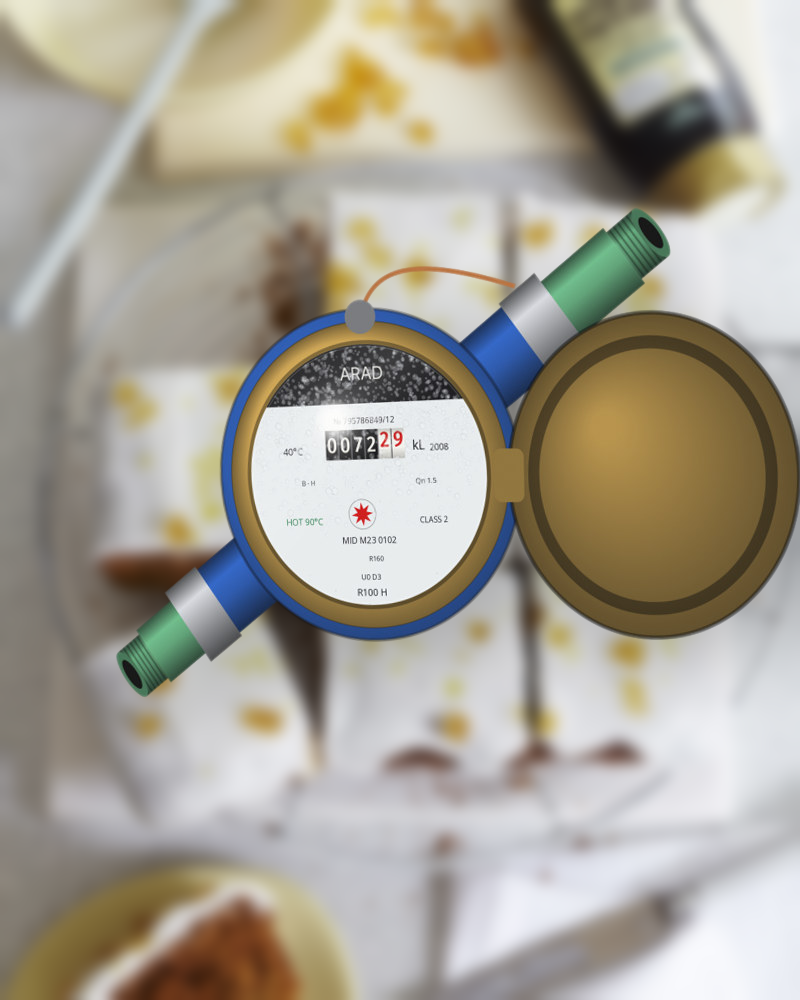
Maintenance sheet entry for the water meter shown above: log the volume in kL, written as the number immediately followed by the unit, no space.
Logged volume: 72.29kL
